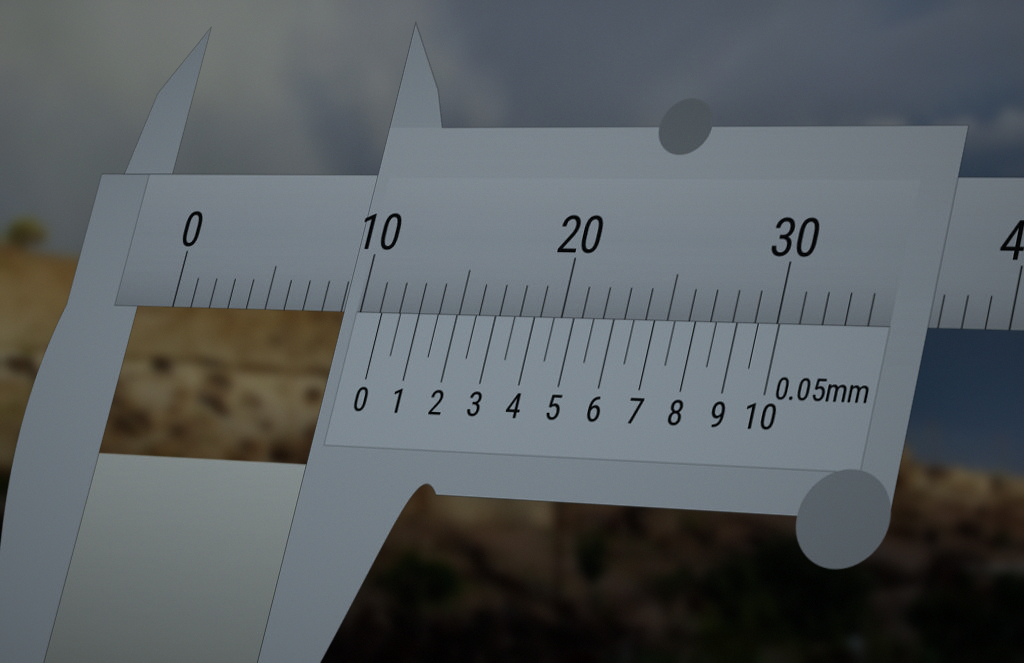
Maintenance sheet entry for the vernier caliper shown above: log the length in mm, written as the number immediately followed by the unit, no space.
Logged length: 11.1mm
